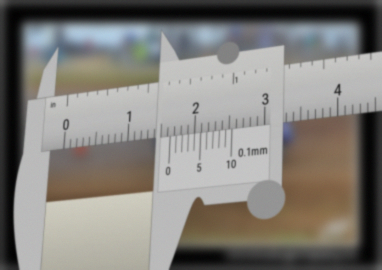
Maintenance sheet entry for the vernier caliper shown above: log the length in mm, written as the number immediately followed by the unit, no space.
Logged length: 16.4mm
